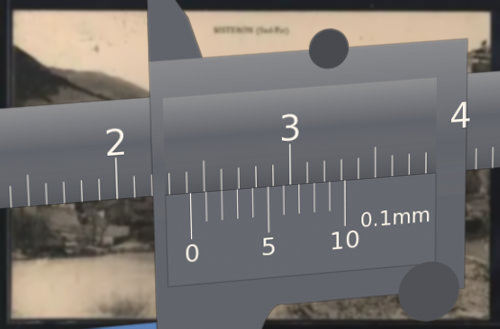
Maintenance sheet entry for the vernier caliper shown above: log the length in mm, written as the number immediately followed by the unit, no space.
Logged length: 24.2mm
